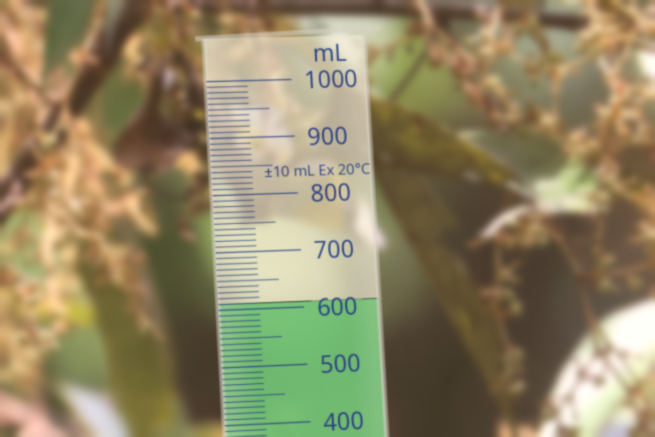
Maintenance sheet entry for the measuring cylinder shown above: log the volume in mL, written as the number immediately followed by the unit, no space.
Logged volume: 610mL
